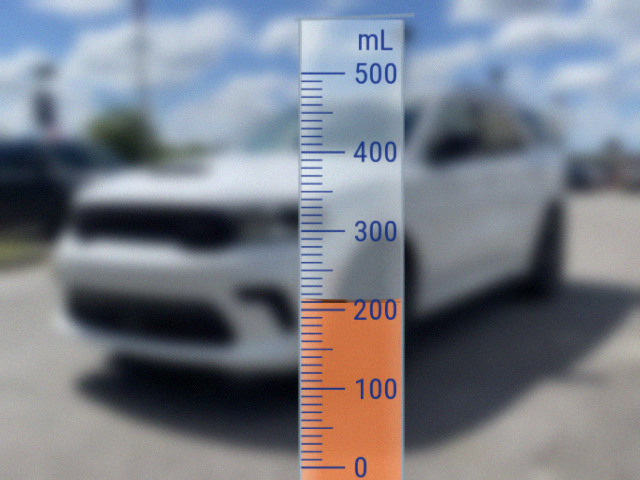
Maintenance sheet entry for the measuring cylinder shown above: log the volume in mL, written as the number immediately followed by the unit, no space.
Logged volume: 210mL
